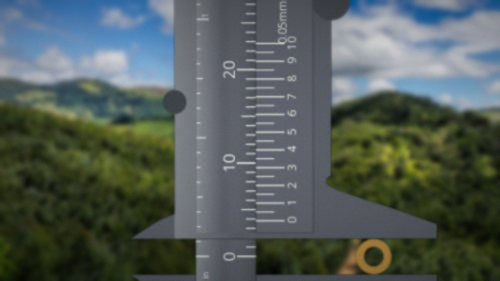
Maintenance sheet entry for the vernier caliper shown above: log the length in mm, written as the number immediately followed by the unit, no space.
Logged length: 3.8mm
